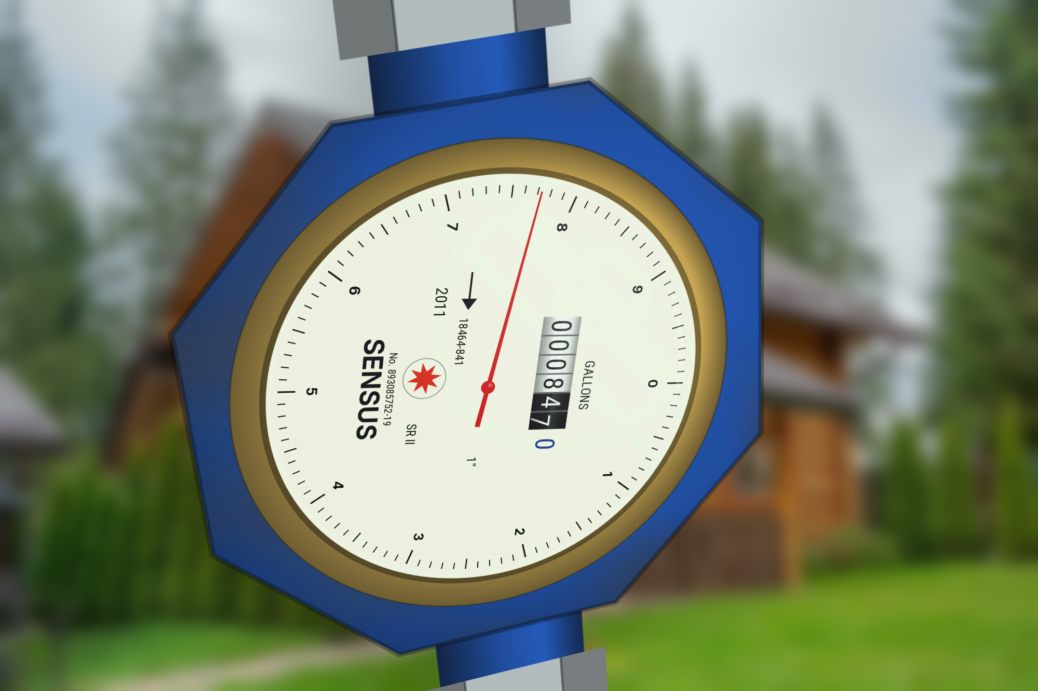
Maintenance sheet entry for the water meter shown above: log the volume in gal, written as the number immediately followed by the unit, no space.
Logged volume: 8467.7gal
